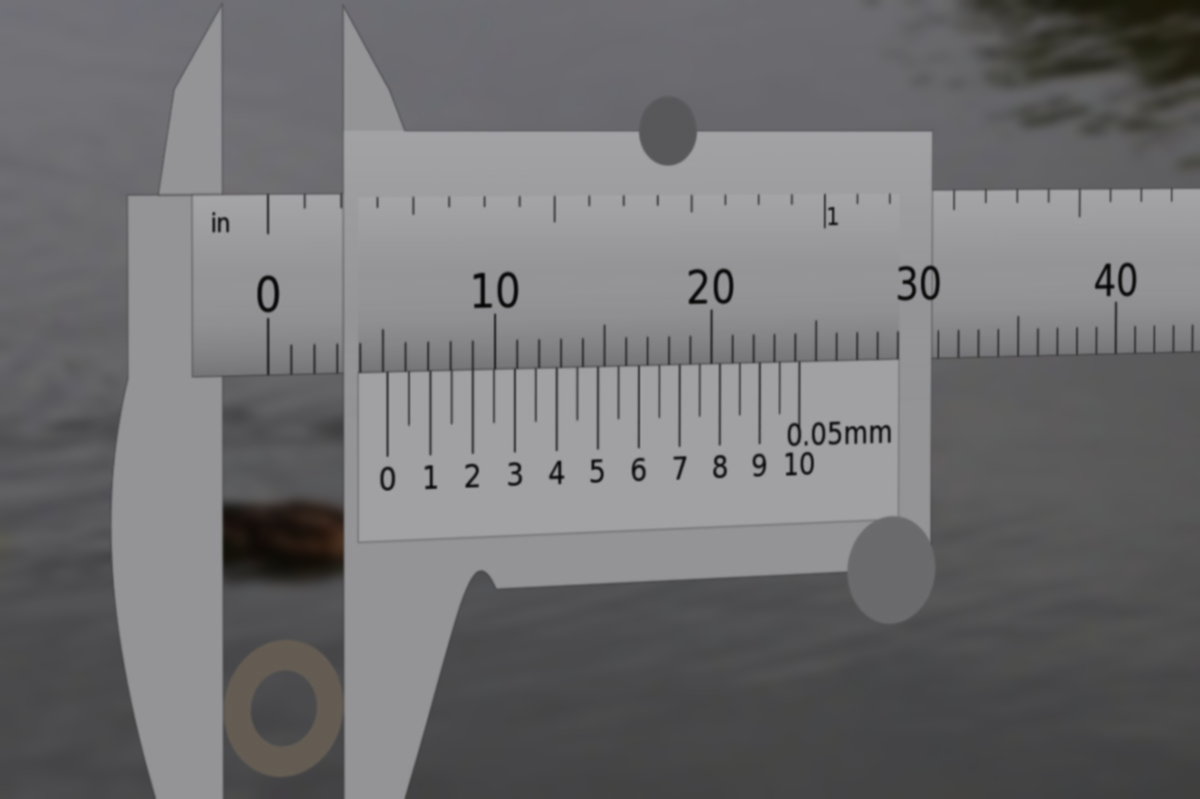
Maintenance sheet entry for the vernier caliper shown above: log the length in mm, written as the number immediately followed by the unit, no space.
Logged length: 5.2mm
